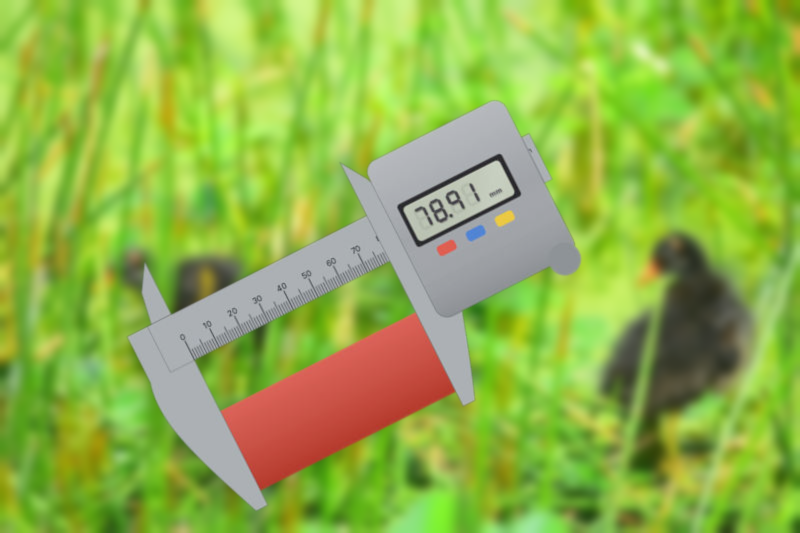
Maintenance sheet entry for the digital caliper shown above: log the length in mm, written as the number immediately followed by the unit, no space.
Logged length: 78.91mm
